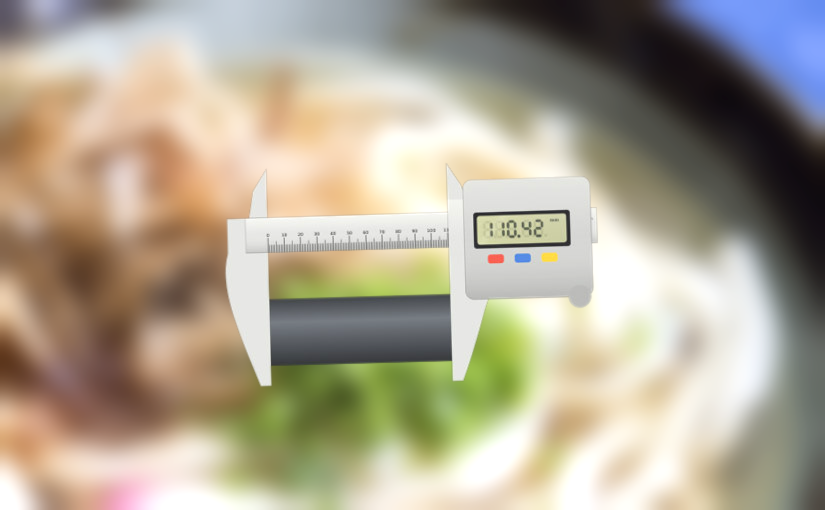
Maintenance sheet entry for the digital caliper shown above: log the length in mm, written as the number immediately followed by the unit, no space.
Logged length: 110.42mm
